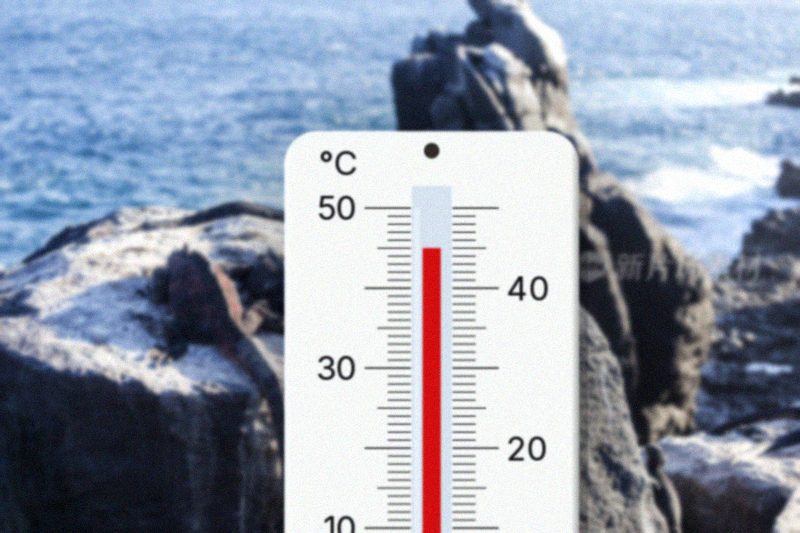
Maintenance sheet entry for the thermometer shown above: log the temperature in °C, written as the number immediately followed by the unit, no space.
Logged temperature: 45°C
